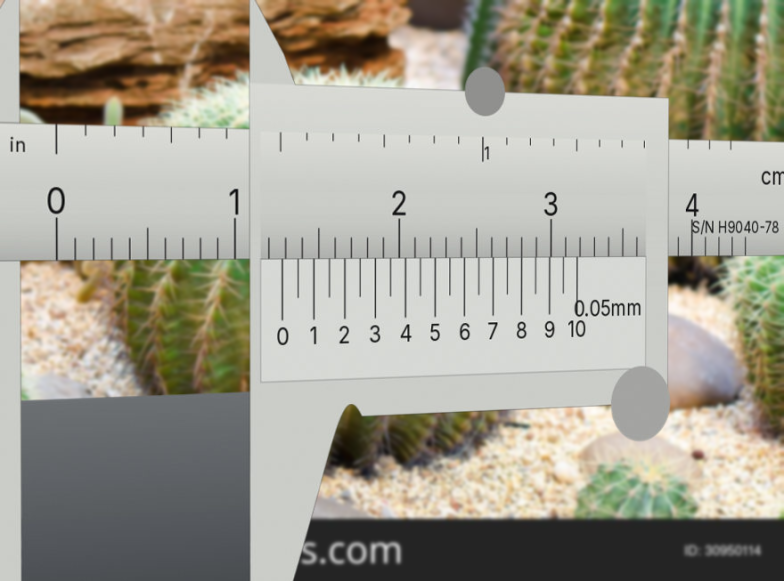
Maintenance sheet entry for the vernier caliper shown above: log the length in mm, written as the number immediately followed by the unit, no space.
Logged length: 12.8mm
